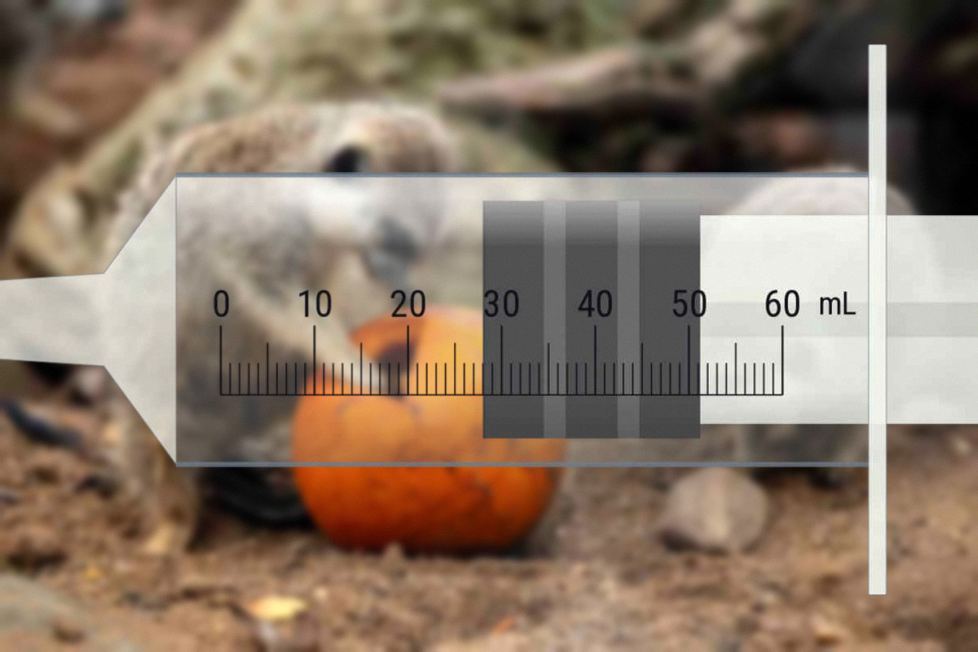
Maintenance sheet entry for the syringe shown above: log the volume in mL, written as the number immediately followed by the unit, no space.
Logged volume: 28mL
